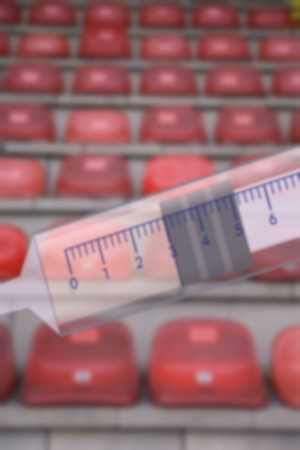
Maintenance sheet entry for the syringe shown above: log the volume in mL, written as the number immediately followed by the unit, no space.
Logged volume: 3mL
